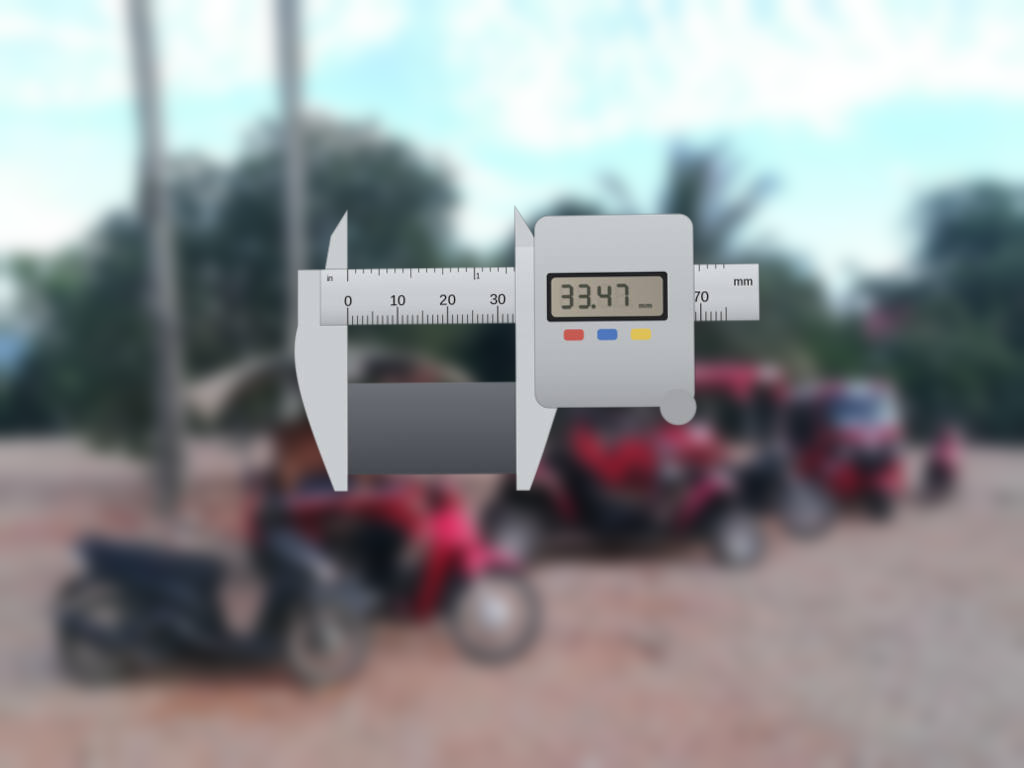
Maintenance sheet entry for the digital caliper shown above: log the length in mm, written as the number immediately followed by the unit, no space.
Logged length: 33.47mm
